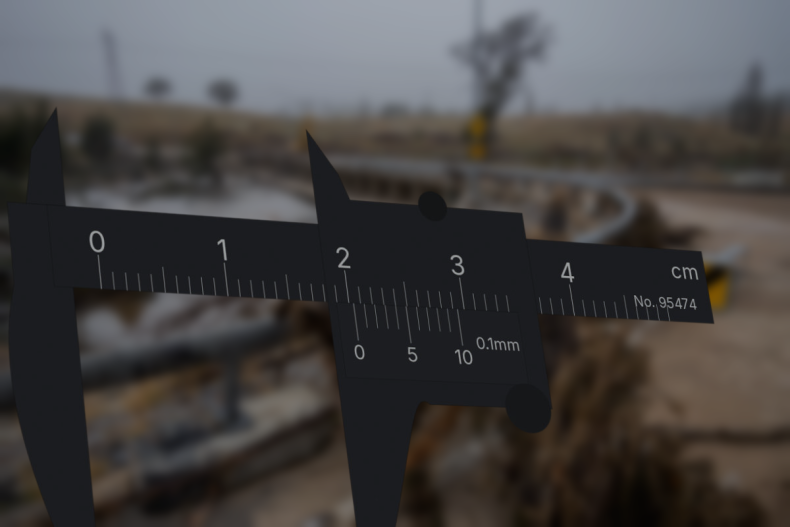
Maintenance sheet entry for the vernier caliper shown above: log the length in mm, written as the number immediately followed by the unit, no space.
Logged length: 20.4mm
